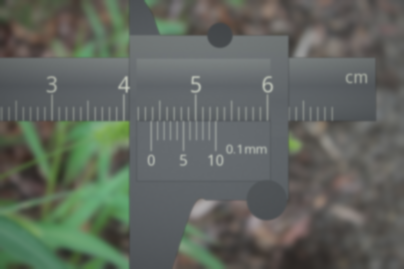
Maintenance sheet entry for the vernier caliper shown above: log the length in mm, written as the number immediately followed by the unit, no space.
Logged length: 43.8mm
